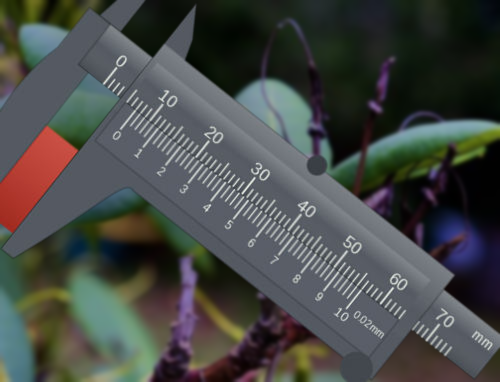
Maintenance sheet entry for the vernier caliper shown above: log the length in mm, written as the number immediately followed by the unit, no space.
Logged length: 7.0mm
